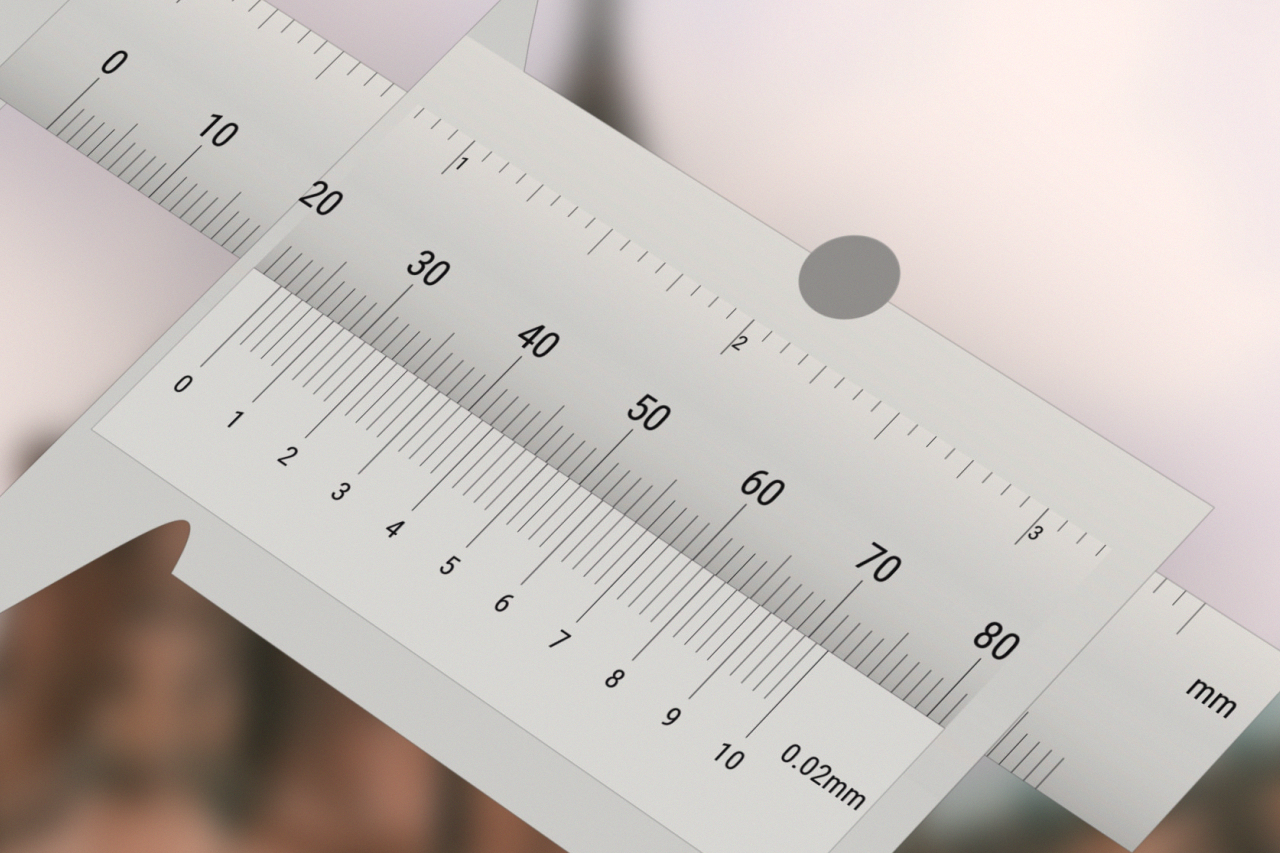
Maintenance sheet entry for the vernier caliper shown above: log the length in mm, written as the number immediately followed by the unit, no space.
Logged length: 22.7mm
